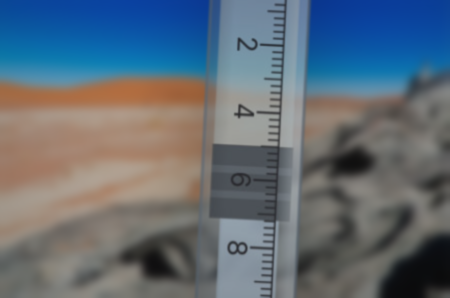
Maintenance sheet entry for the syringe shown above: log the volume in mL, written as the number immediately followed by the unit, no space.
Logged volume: 5mL
